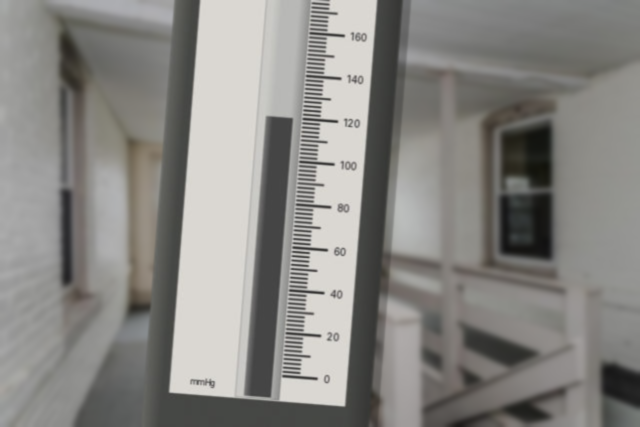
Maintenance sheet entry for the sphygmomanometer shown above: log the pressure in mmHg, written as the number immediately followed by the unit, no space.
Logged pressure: 120mmHg
